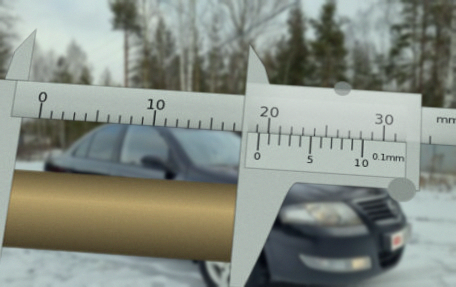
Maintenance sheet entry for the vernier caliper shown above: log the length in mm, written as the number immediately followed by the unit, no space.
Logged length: 19.2mm
